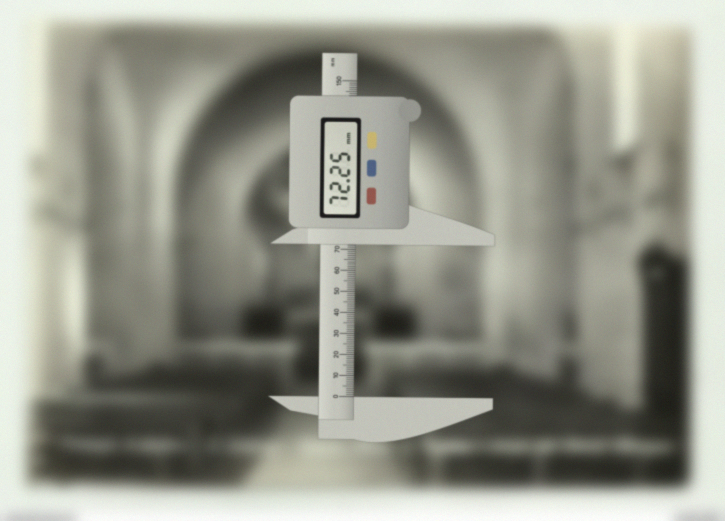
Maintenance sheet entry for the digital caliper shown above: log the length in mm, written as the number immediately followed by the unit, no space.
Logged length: 72.25mm
